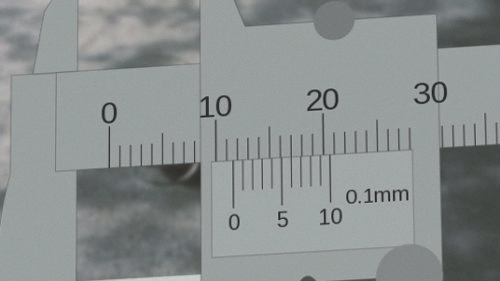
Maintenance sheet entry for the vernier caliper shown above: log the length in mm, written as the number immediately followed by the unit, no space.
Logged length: 11.6mm
